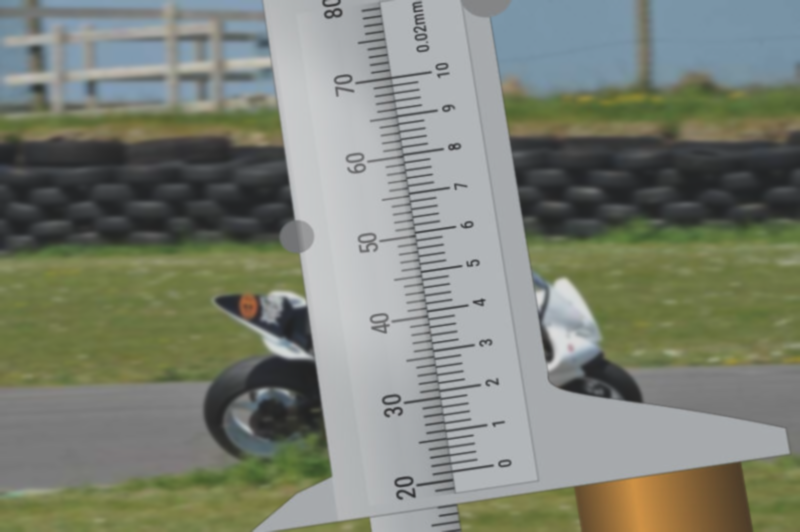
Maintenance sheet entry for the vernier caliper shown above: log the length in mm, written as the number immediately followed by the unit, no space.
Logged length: 21.0mm
